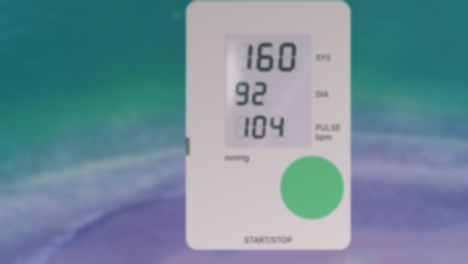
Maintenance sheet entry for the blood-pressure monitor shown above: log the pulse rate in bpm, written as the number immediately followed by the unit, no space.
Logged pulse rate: 104bpm
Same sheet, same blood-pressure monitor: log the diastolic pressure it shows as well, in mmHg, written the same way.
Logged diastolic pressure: 92mmHg
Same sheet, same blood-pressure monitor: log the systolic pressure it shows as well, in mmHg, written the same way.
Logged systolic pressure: 160mmHg
